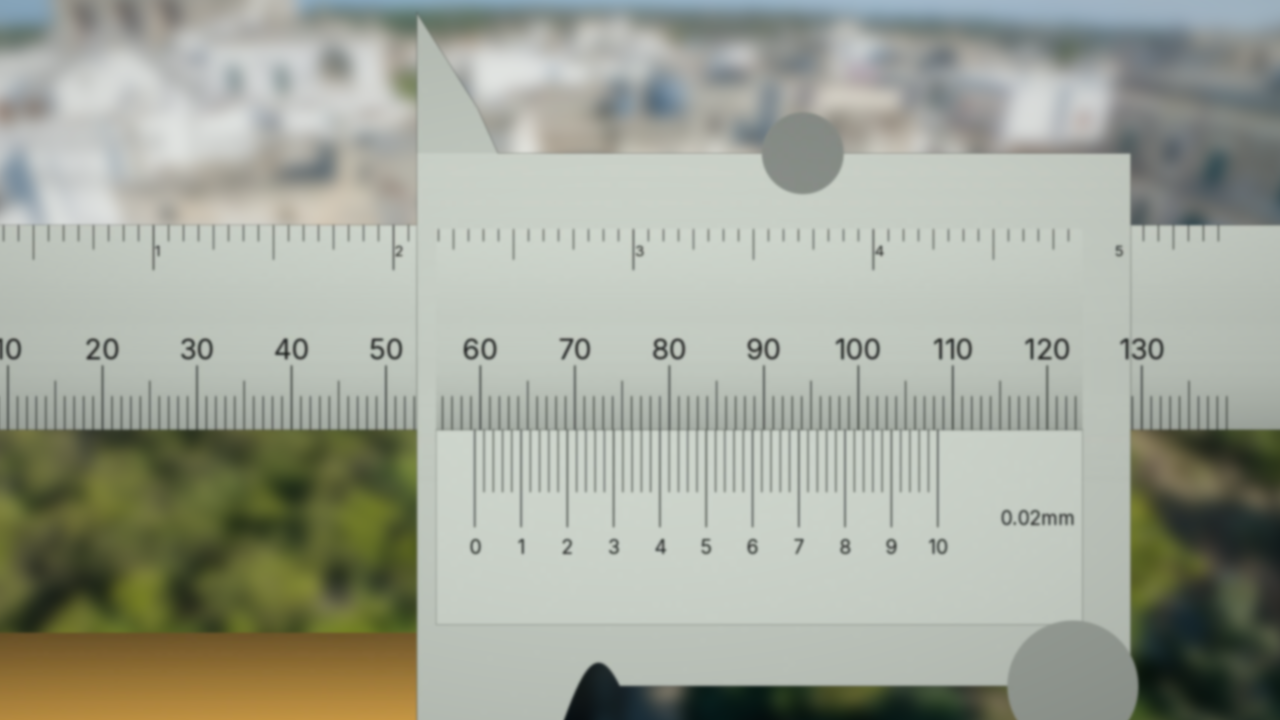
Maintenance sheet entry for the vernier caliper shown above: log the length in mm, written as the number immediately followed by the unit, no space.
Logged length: 59.4mm
